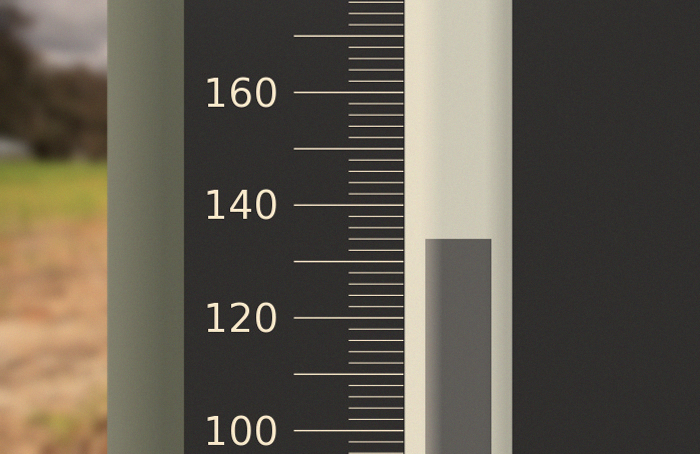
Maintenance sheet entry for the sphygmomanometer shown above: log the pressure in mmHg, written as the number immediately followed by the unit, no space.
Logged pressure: 134mmHg
